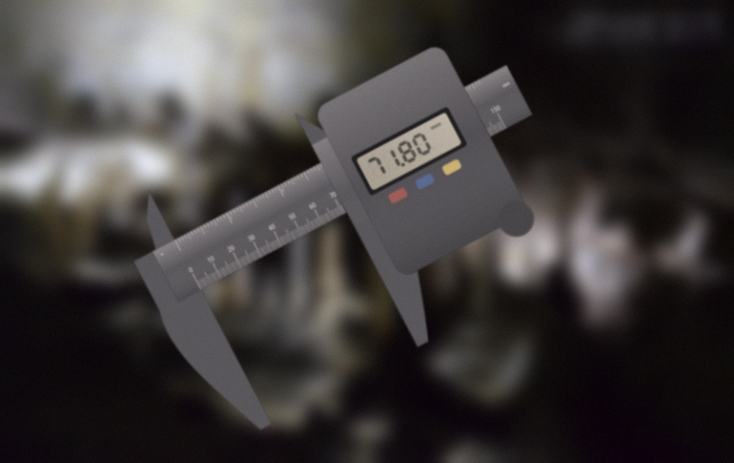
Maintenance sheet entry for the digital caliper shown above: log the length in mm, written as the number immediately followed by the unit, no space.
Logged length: 71.80mm
